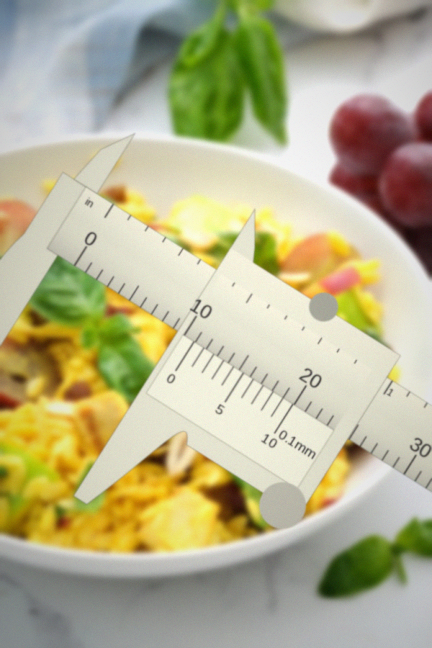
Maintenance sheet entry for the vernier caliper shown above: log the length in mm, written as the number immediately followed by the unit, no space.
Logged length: 10.9mm
